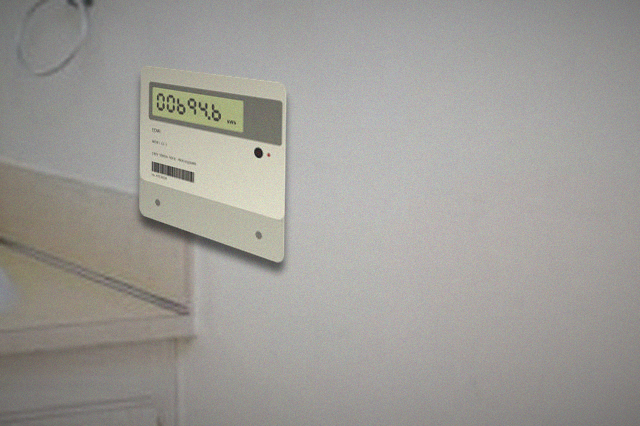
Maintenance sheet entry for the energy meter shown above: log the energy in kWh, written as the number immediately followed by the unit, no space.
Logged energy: 694.6kWh
